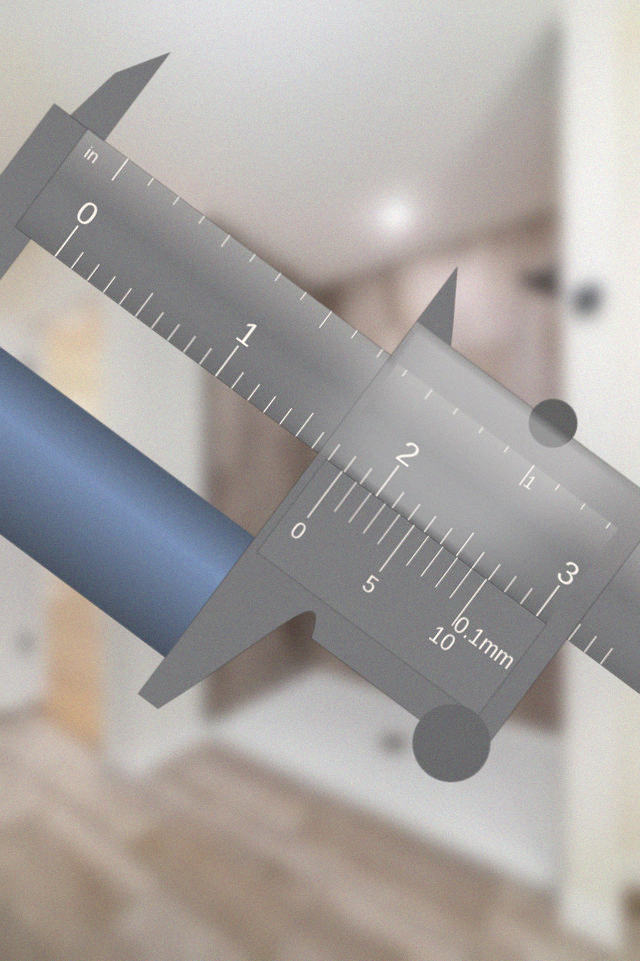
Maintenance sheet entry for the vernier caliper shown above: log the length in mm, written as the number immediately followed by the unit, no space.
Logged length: 17.9mm
